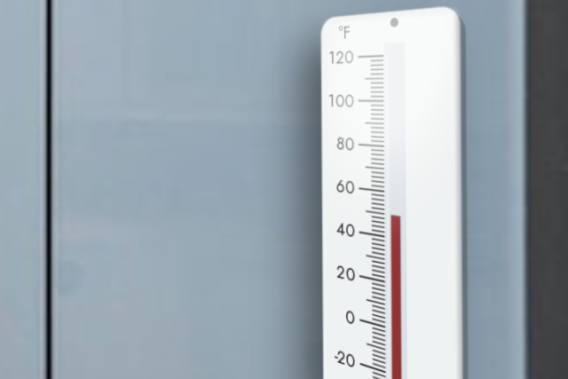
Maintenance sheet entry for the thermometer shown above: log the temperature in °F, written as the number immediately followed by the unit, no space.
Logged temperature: 50°F
